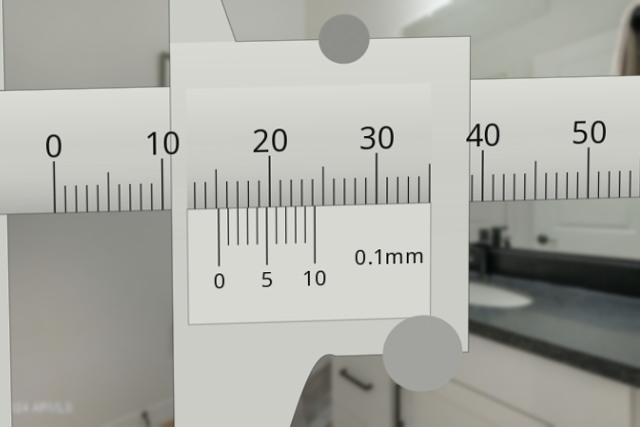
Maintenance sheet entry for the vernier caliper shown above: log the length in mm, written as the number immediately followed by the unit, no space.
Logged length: 15.2mm
